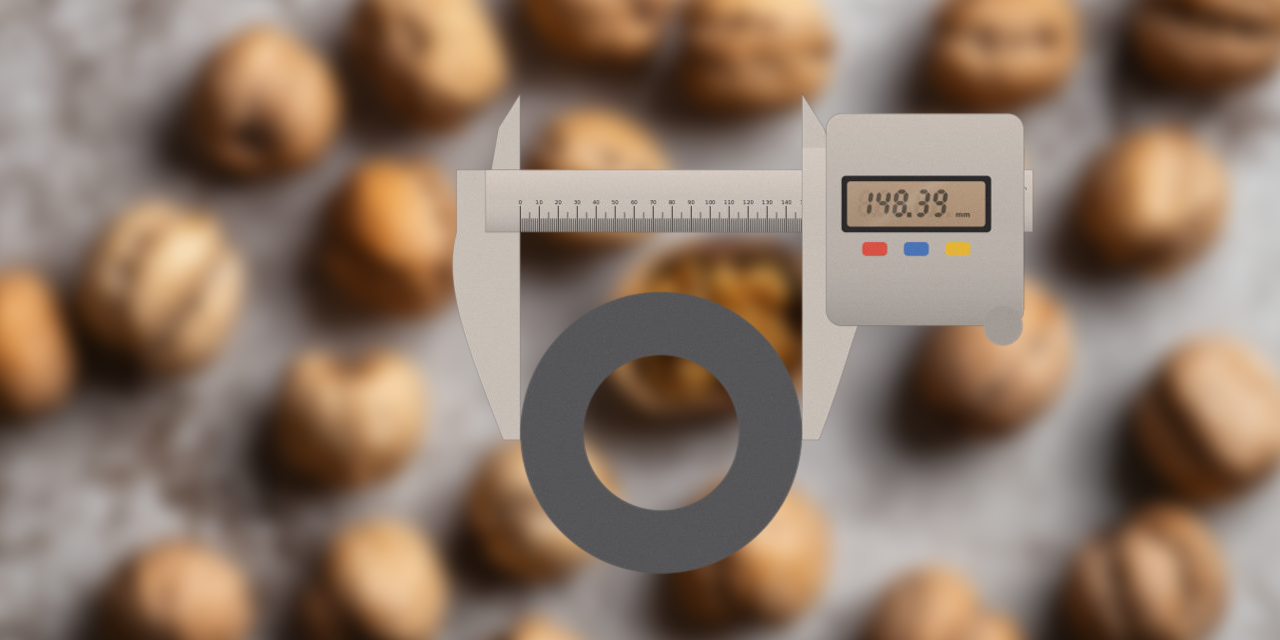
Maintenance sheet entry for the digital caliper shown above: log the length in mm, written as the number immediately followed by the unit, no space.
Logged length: 148.39mm
